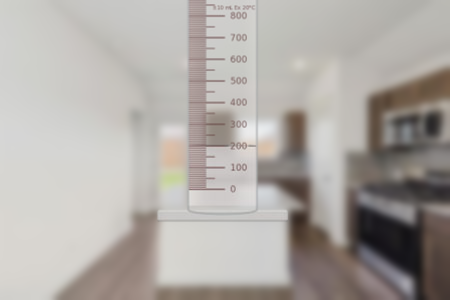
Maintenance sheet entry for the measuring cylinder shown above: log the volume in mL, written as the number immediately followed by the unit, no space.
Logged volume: 200mL
